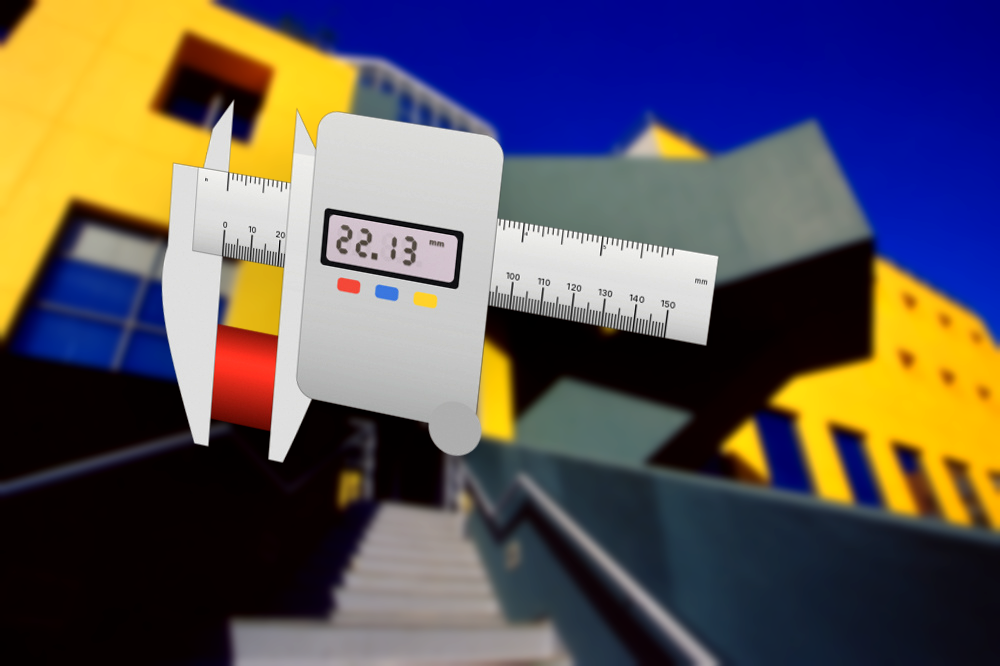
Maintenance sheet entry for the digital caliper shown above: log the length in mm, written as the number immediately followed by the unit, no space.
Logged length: 22.13mm
